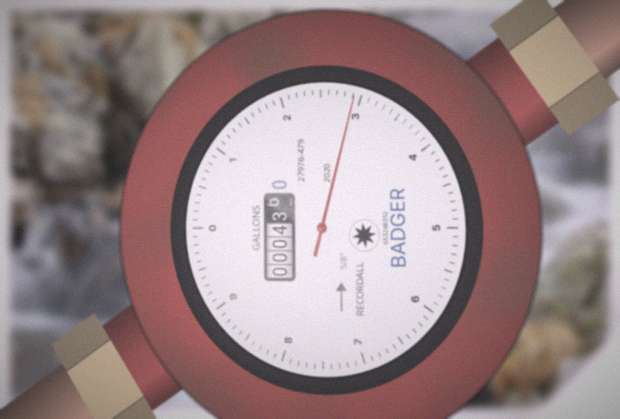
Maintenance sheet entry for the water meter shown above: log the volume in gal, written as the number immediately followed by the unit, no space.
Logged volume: 4362.9gal
